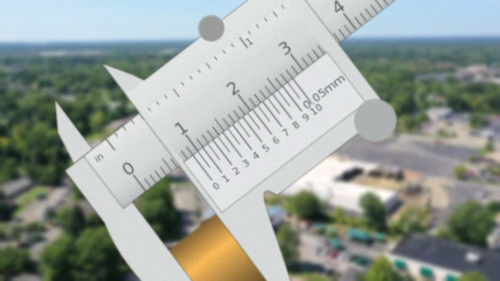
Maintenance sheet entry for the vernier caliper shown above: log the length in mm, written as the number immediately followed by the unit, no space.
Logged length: 9.0mm
